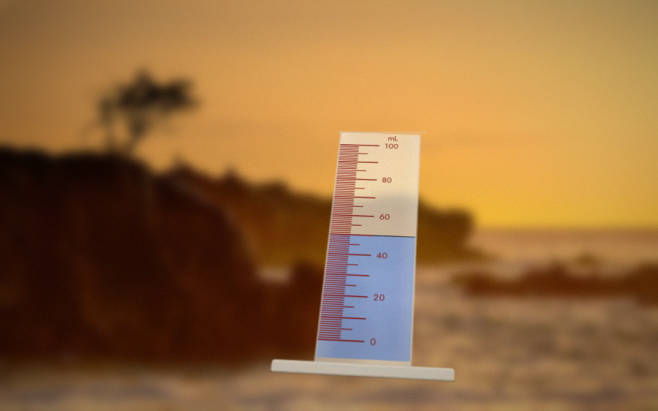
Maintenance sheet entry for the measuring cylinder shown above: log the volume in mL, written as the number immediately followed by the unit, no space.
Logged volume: 50mL
